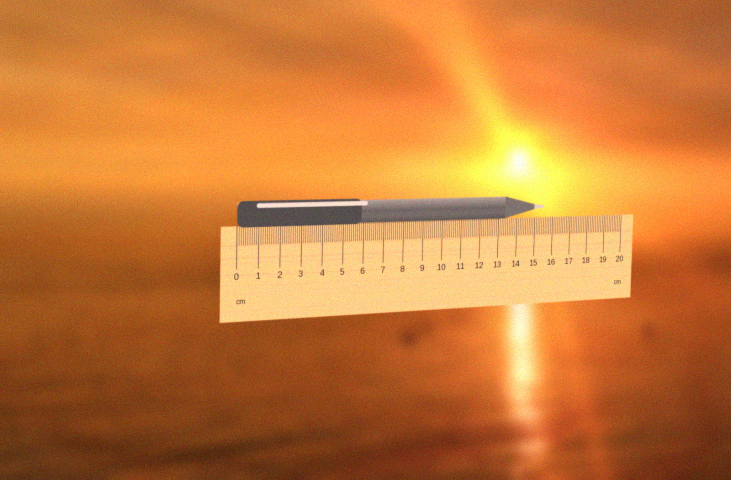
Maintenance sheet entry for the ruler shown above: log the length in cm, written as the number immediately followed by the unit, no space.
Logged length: 15.5cm
